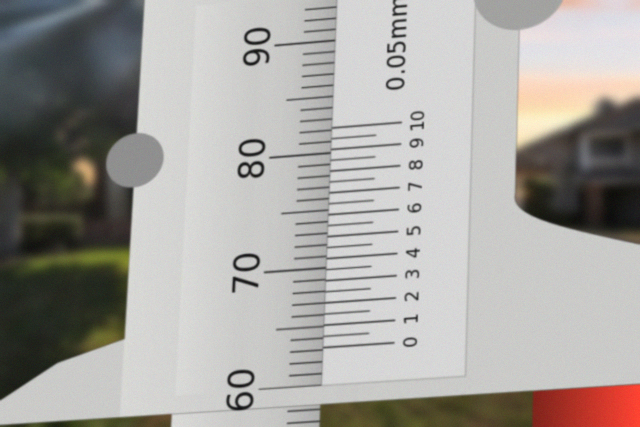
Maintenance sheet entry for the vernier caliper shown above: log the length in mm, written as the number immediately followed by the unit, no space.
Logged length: 63.2mm
